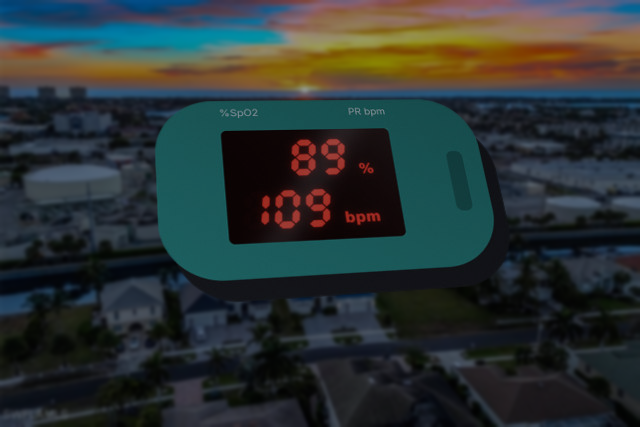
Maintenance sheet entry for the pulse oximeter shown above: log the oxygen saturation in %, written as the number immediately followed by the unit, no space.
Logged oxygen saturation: 89%
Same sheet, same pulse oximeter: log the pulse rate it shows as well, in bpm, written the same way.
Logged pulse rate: 109bpm
